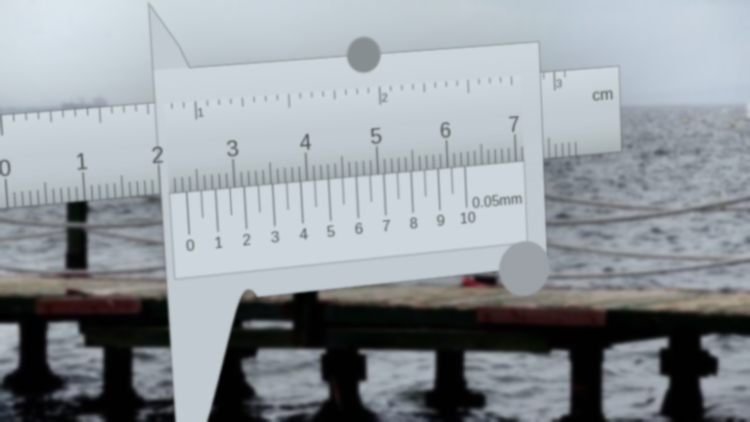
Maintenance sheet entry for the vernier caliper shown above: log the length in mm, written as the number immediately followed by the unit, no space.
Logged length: 23.5mm
